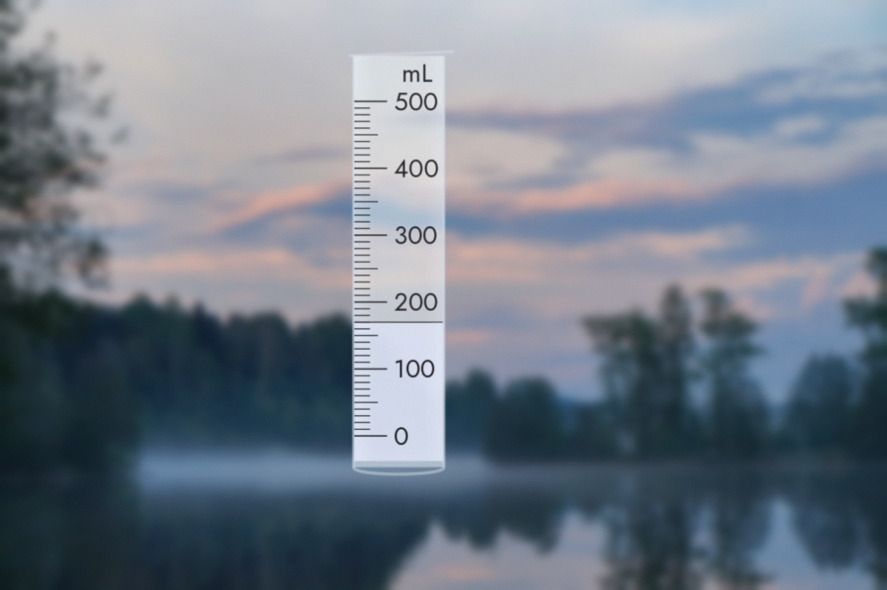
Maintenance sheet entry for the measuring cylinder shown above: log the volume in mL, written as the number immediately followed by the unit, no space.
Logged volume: 170mL
